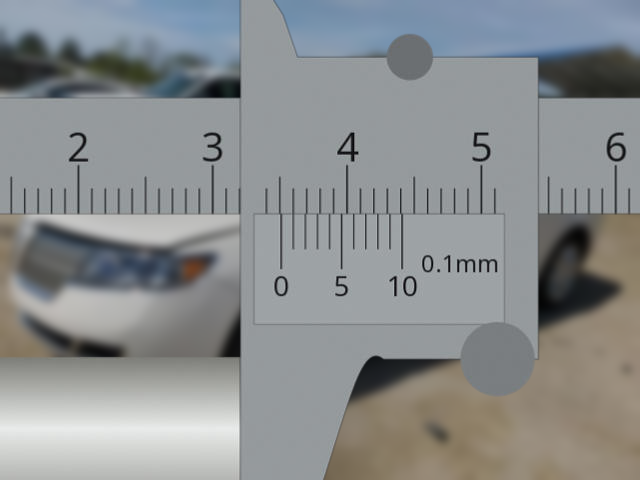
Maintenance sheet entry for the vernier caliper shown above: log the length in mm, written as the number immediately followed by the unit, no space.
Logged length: 35.1mm
